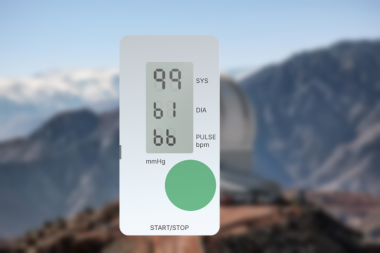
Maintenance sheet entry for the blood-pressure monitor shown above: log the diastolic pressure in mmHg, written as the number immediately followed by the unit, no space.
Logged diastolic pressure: 61mmHg
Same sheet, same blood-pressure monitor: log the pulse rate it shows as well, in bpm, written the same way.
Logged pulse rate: 66bpm
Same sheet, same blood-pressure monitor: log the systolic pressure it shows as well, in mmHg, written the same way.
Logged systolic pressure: 99mmHg
